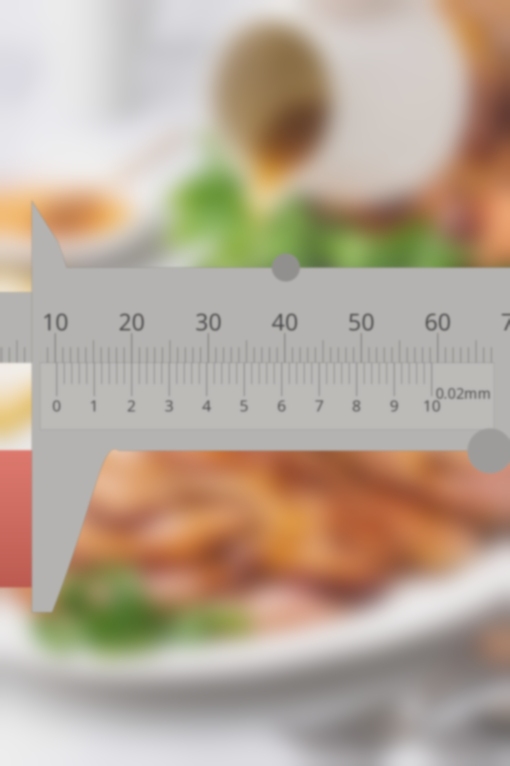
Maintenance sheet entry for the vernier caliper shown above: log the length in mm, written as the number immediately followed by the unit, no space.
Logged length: 10.2mm
